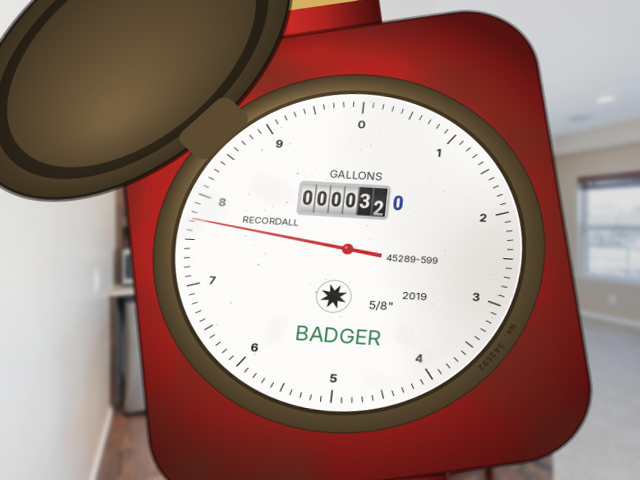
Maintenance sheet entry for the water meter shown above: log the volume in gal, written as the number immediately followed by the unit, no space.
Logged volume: 317.7gal
